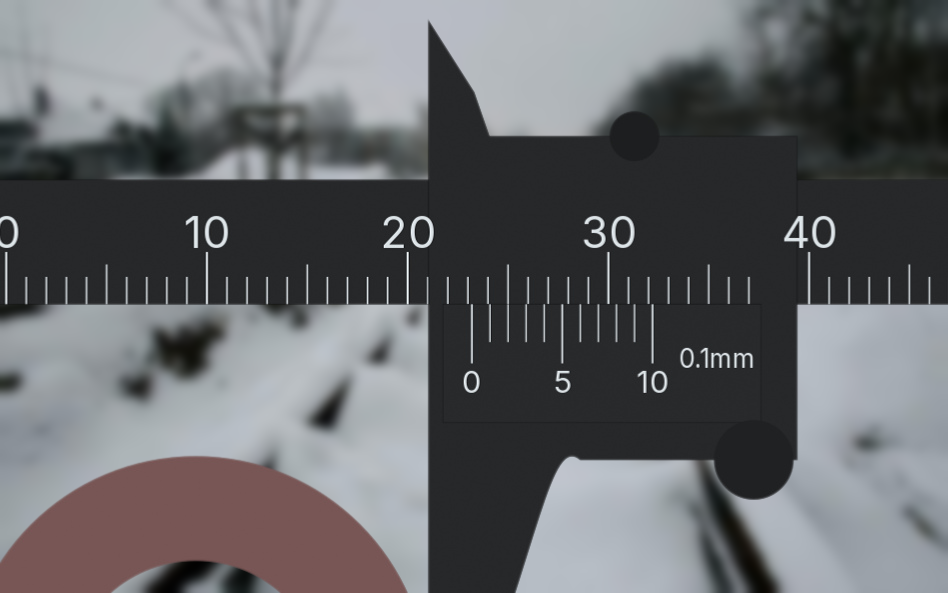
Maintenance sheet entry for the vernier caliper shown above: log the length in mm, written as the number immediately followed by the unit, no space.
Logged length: 23.2mm
